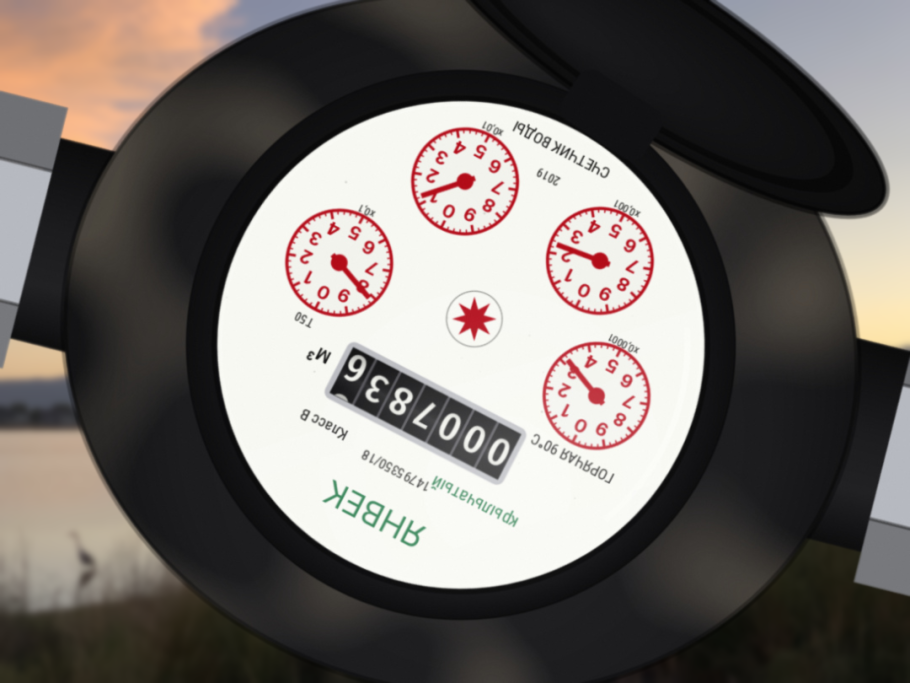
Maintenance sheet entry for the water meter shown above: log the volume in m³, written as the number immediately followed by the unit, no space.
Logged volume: 7835.8123m³
